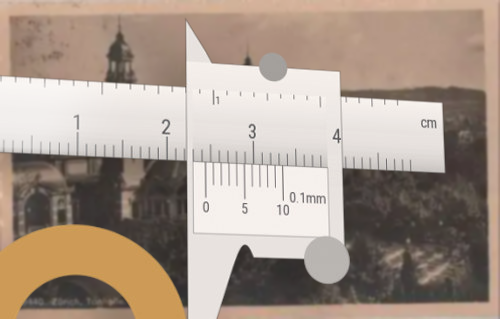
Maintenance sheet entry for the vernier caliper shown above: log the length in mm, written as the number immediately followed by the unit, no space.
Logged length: 24.4mm
